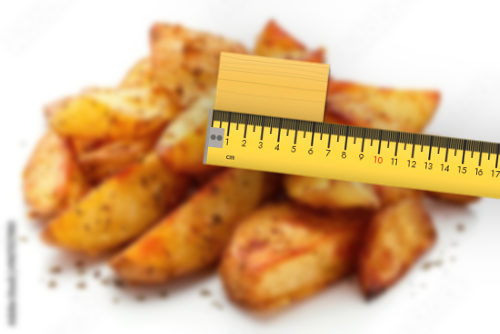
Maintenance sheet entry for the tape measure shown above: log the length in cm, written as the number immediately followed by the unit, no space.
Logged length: 6.5cm
